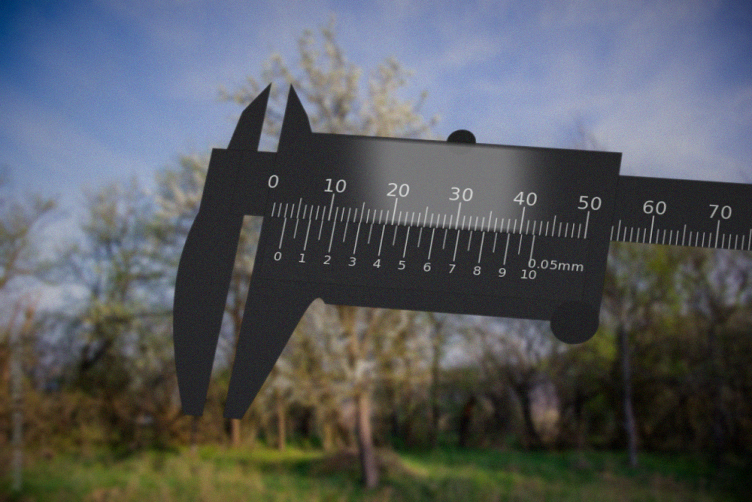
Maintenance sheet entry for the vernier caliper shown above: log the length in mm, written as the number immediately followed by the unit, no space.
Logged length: 3.2mm
